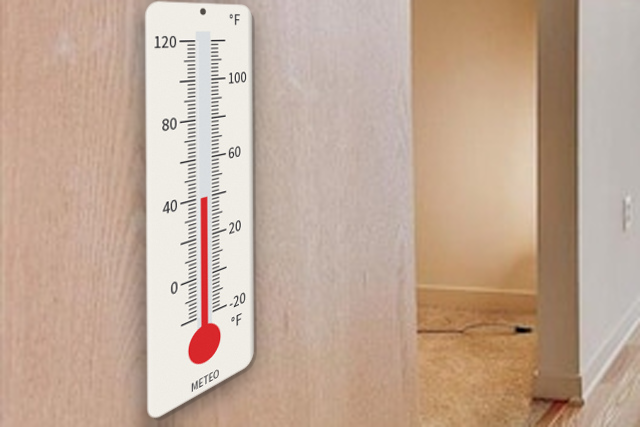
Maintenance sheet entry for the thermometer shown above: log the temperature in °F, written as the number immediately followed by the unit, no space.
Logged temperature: 40°F
